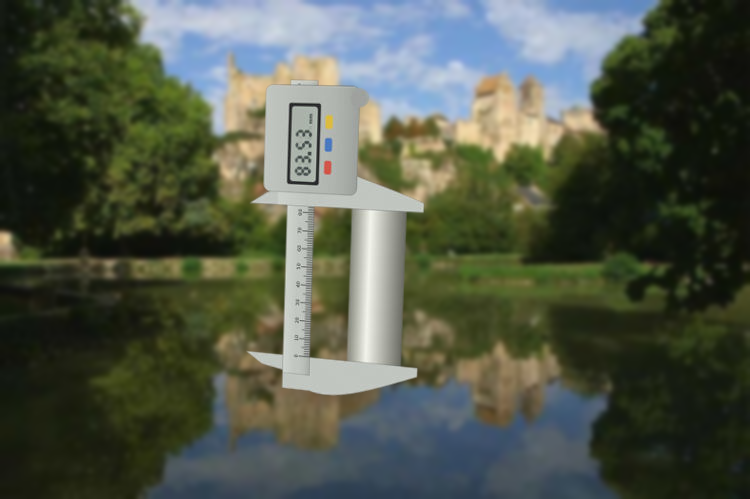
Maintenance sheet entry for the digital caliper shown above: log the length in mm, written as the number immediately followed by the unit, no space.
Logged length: 83.53mm
